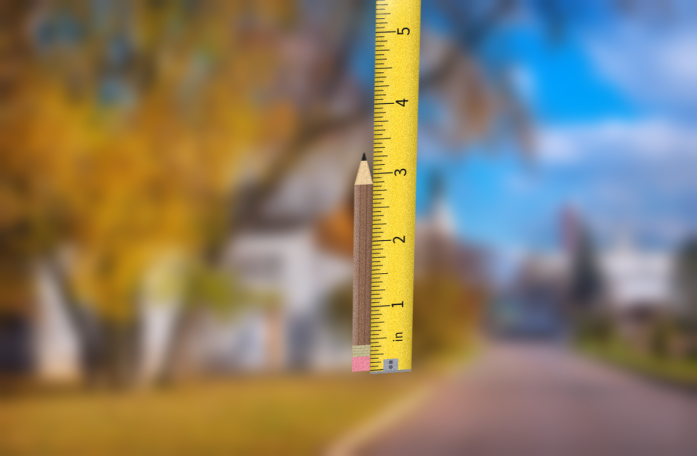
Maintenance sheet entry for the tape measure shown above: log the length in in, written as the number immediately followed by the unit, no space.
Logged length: 3.3125in
